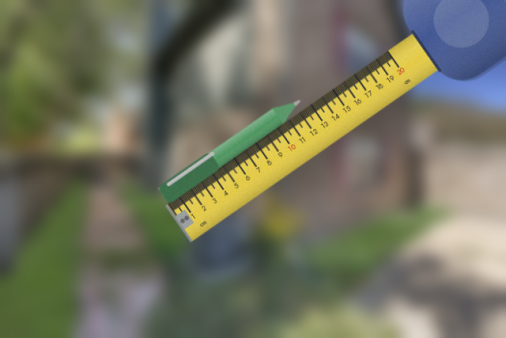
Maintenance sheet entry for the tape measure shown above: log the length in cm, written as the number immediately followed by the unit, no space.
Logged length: 12.5cm
